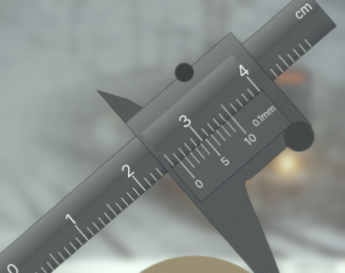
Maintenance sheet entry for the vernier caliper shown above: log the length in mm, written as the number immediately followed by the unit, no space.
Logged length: 26.0mm
